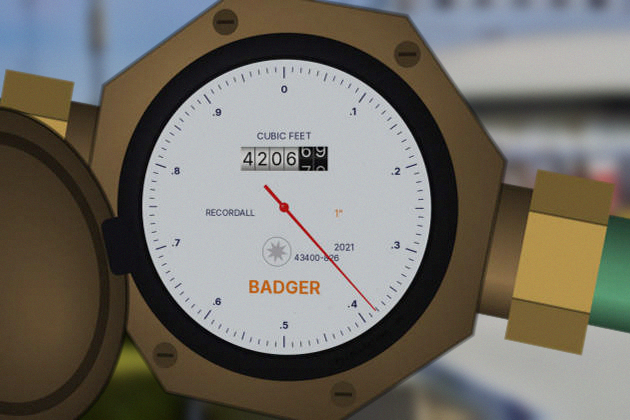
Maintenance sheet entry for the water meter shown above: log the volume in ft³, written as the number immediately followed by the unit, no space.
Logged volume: 420669.38ft³
